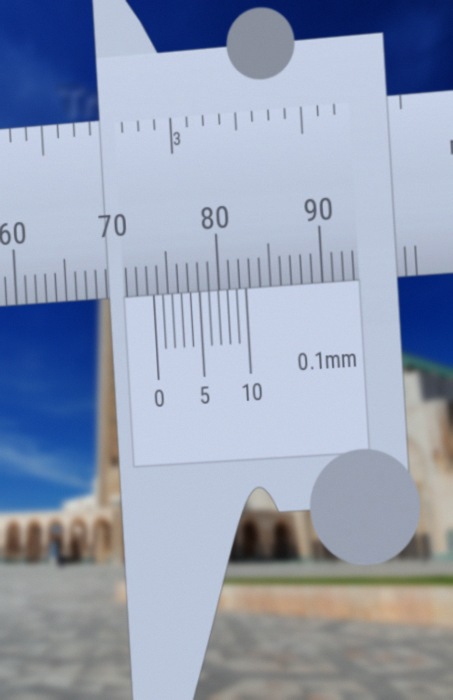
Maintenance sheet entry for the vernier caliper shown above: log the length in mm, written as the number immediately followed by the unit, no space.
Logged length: 73.6mm
